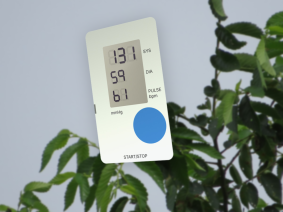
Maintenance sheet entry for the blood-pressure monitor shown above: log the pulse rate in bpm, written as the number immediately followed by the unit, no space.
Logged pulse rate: 61bpm
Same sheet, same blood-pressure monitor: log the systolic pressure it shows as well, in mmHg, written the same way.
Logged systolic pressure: 131mmHg
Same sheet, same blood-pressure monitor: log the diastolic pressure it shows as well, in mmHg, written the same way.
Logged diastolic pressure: 59mmHg
